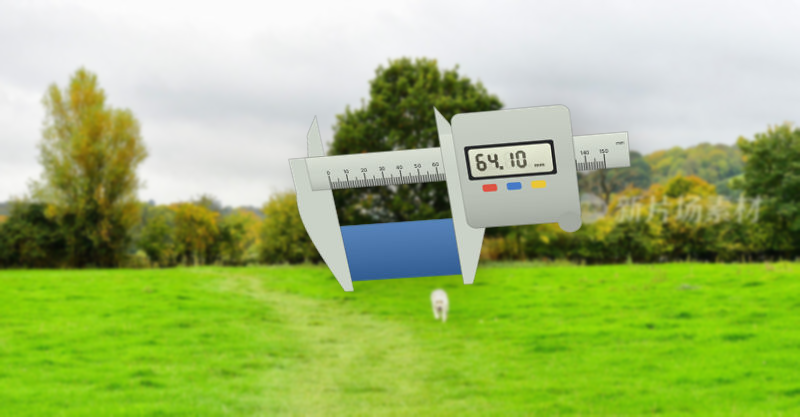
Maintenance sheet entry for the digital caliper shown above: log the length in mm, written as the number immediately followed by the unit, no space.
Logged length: 64.10mm
